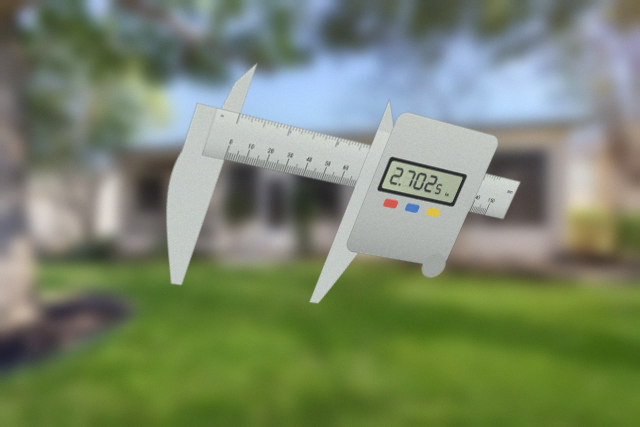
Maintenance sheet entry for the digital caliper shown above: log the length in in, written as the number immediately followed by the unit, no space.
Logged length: 2.7025in
